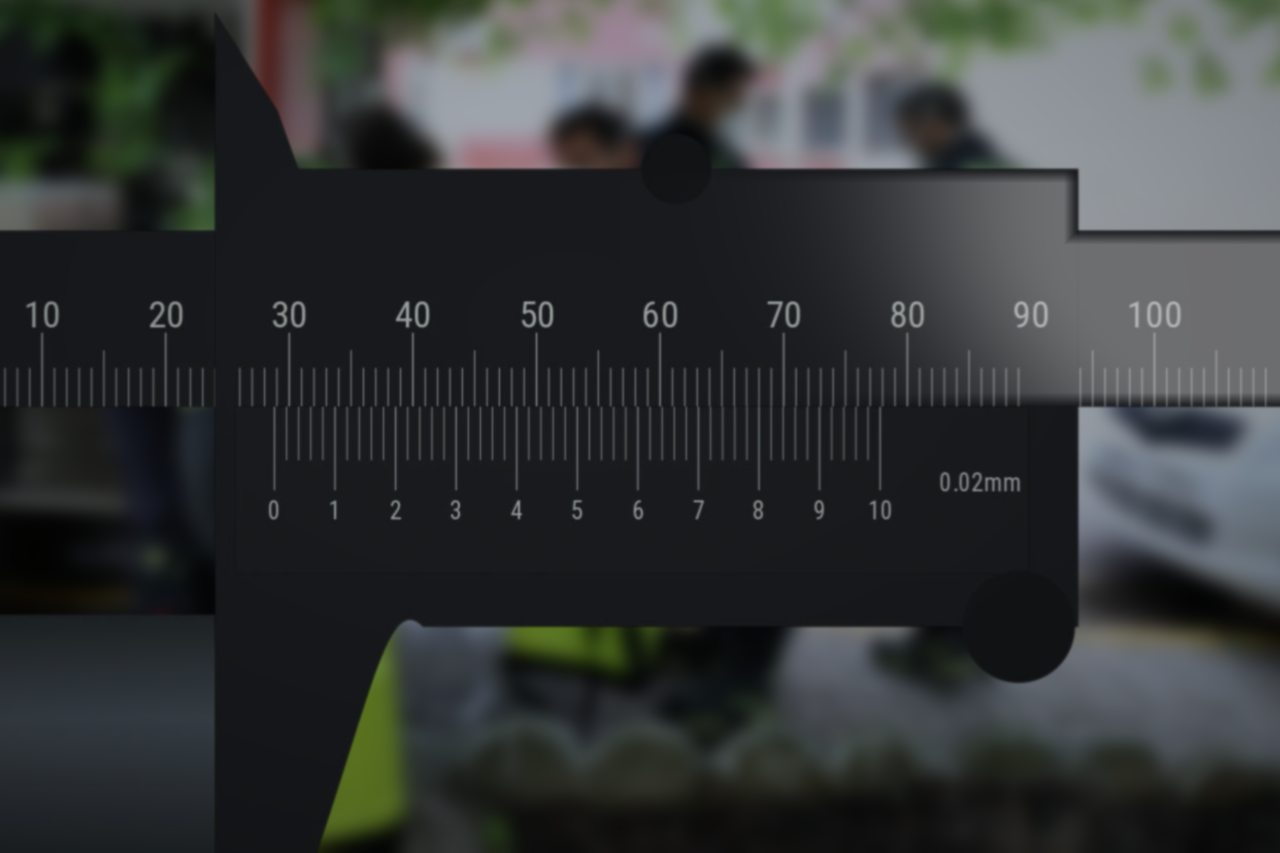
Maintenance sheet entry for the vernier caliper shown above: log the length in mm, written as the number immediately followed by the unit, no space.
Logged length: 28.8mm
